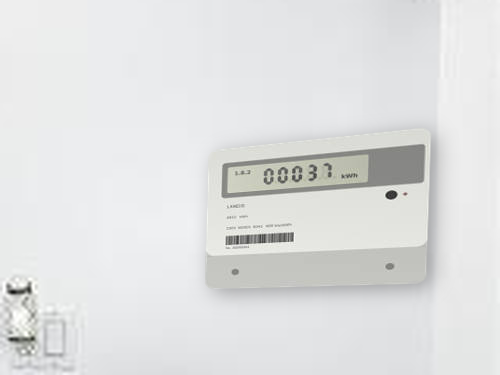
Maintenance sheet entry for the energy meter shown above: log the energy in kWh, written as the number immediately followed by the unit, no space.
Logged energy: 37kWh
